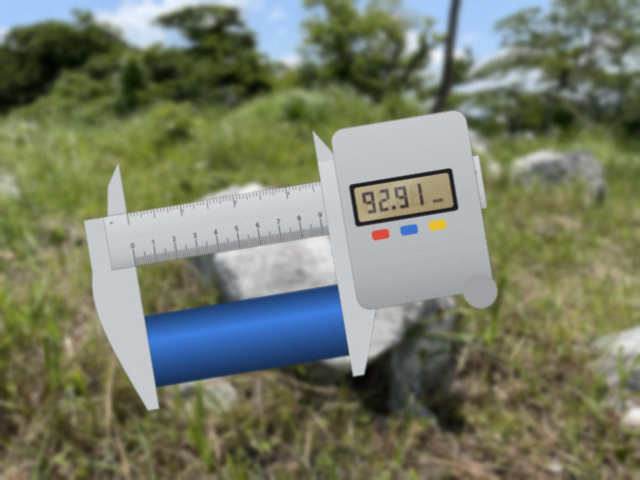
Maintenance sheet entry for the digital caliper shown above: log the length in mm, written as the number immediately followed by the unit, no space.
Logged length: 92.91mm
